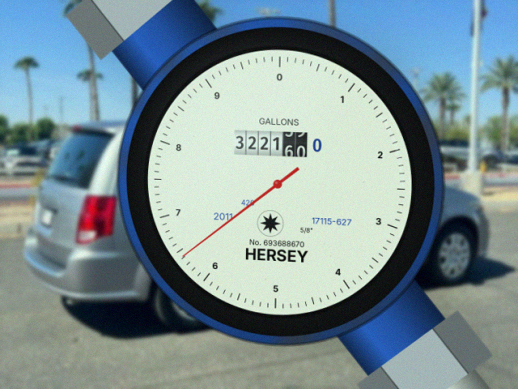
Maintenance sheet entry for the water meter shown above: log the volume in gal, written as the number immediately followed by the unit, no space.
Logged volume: 3221596.4gal
